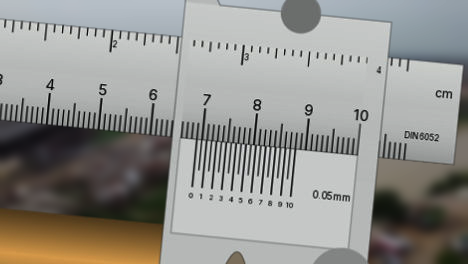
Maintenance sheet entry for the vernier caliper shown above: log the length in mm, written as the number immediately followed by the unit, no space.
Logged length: 69.0mm
